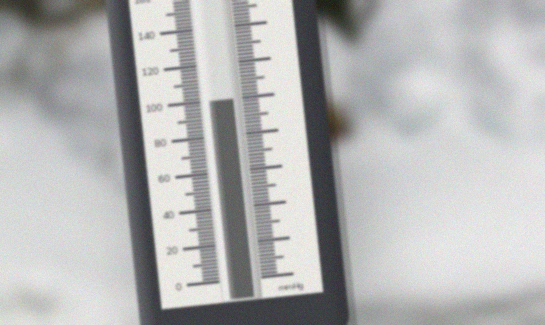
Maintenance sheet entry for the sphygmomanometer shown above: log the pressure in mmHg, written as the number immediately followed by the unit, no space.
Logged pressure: 100mmHg
